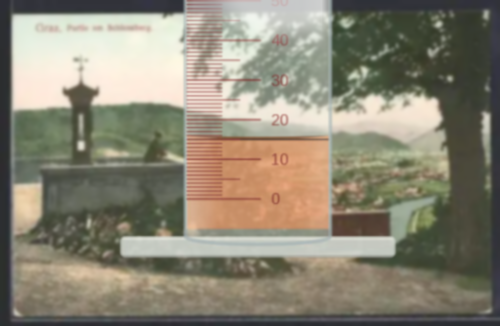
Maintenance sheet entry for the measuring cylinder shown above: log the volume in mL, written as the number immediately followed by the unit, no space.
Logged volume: 15mL
